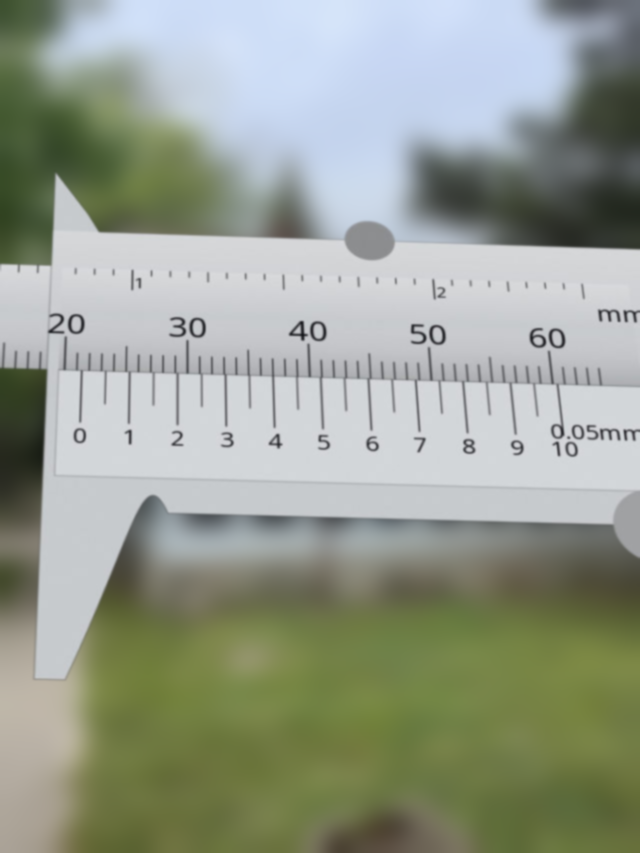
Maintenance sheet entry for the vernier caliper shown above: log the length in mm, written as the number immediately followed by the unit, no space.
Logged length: 21.4mm
